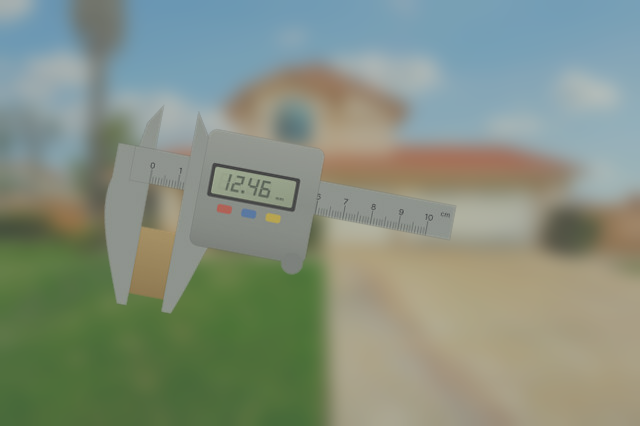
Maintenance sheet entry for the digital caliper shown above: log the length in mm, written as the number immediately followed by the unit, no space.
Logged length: 12.46mm
